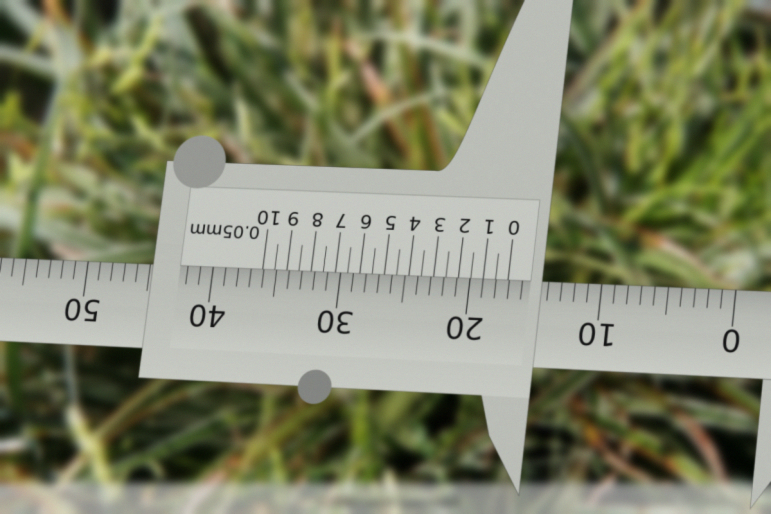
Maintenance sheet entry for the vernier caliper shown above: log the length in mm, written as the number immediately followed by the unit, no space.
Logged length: 17.1mm
